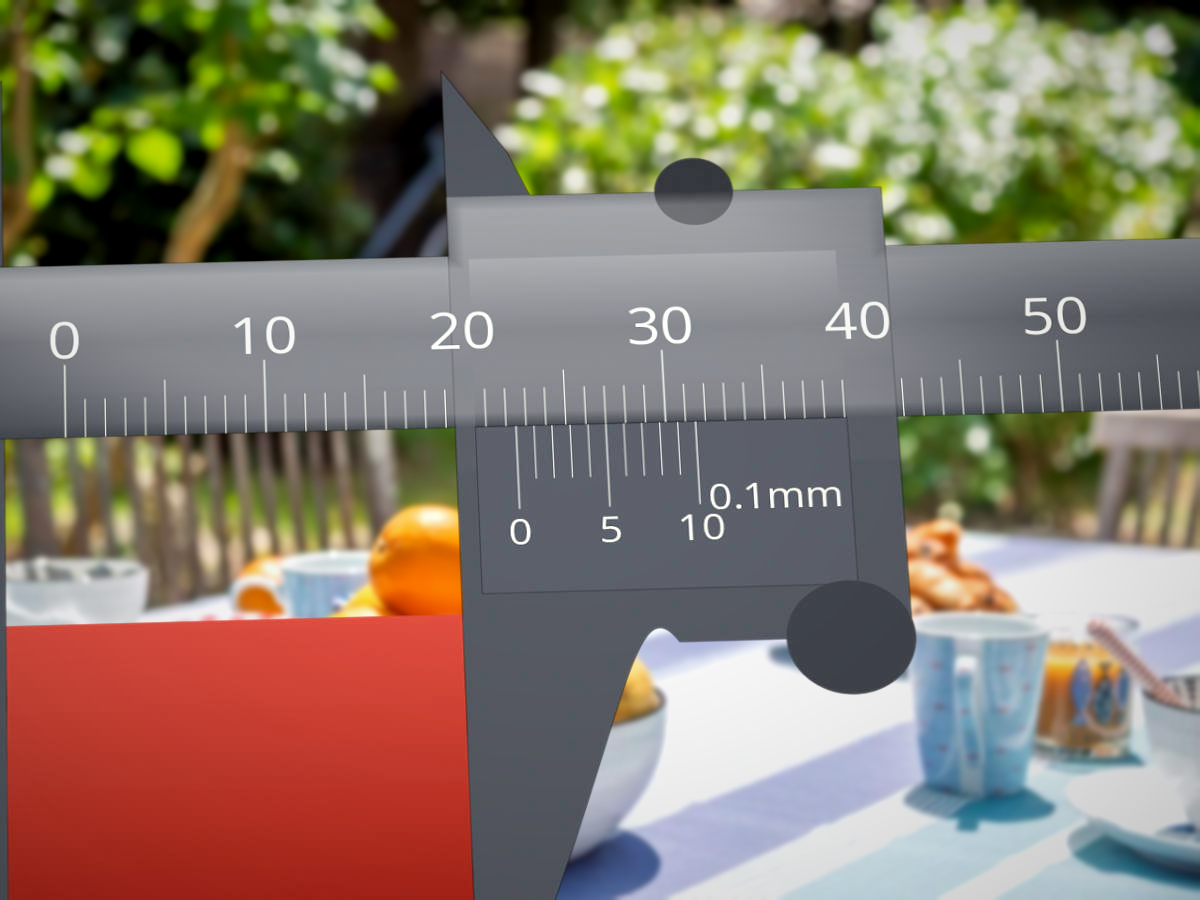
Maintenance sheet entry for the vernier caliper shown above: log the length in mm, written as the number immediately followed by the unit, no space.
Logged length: 22.5mm
